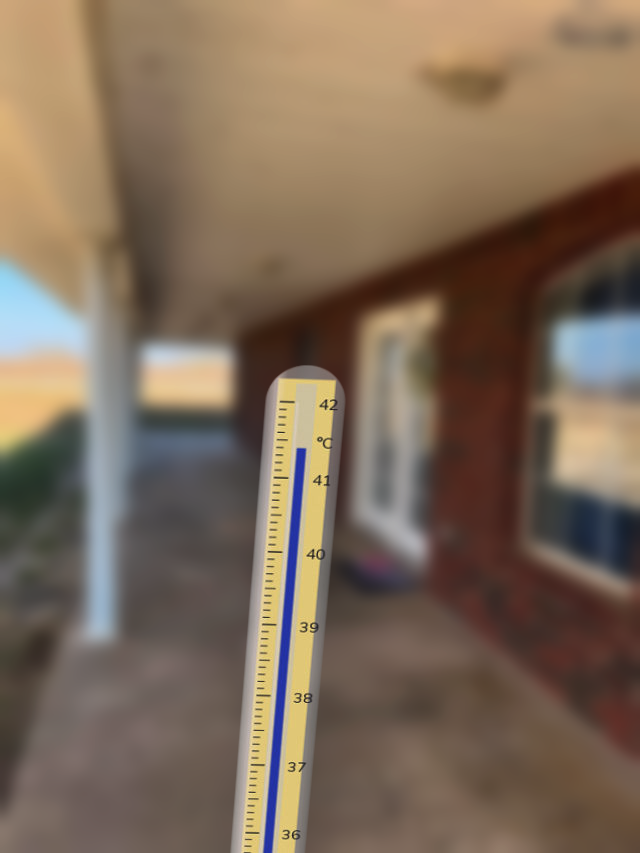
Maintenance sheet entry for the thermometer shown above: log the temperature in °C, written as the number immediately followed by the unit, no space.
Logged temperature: 41.4°C
